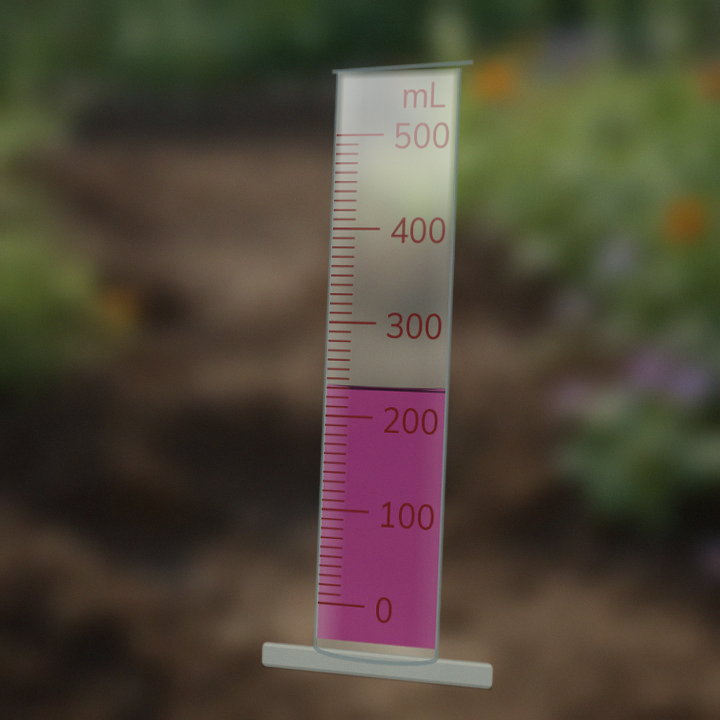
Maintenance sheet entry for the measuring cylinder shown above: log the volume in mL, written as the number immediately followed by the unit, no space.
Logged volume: 230mL
